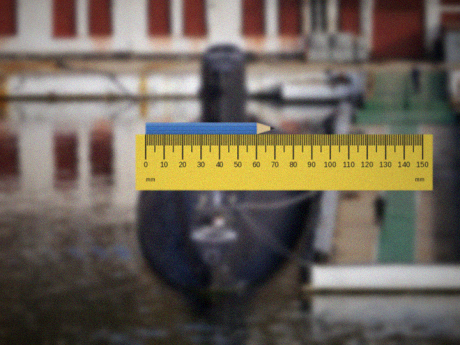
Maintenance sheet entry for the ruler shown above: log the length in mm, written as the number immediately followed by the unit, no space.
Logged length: 70mm
